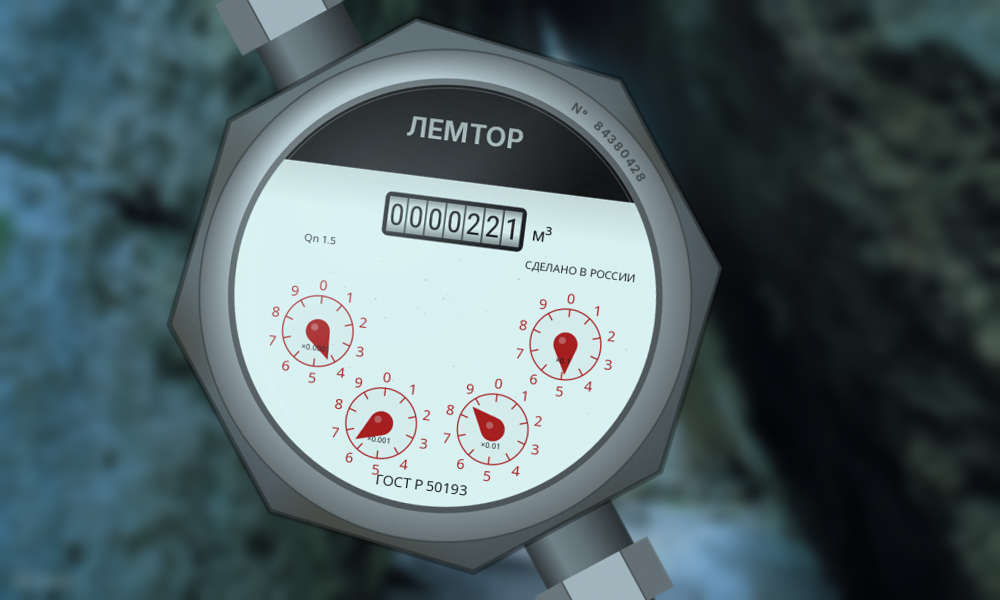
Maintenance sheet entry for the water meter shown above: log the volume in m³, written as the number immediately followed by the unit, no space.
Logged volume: 221.4864m³
